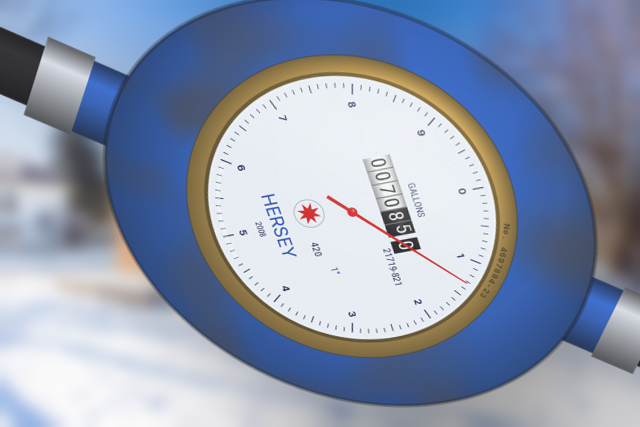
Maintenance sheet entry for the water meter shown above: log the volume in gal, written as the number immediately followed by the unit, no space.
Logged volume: 70851.3gal
